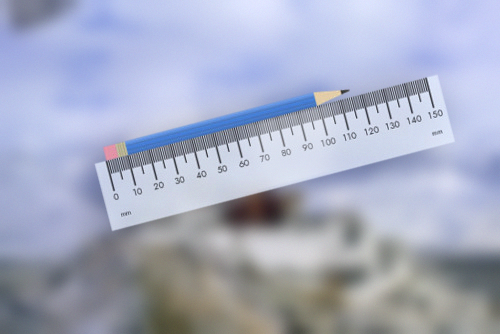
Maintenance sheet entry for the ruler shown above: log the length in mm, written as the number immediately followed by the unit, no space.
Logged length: 115mm
